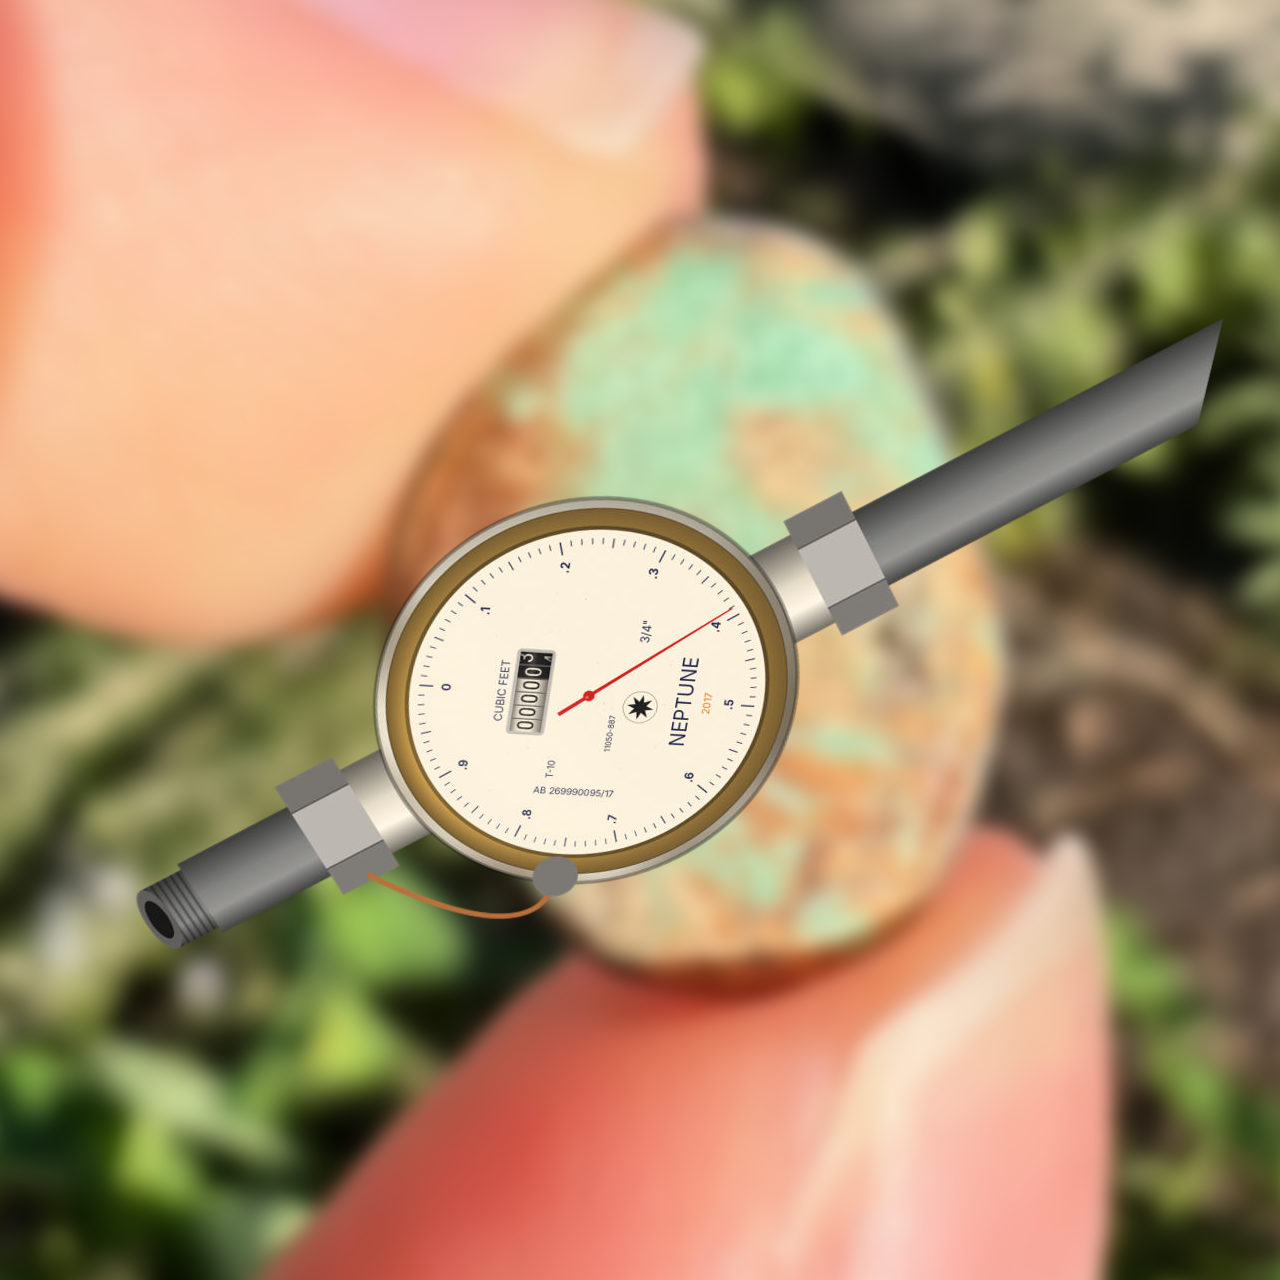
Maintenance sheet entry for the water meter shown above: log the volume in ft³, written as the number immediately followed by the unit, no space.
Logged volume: 3.39ft³
